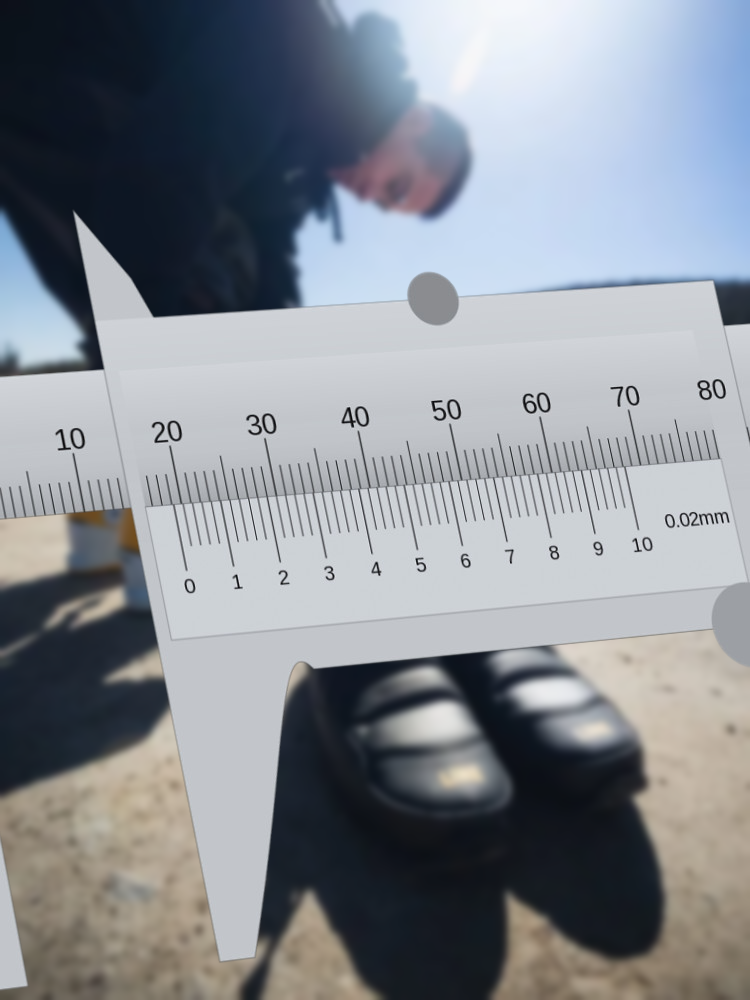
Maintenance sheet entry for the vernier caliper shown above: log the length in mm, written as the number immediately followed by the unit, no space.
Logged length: 19.2mm
